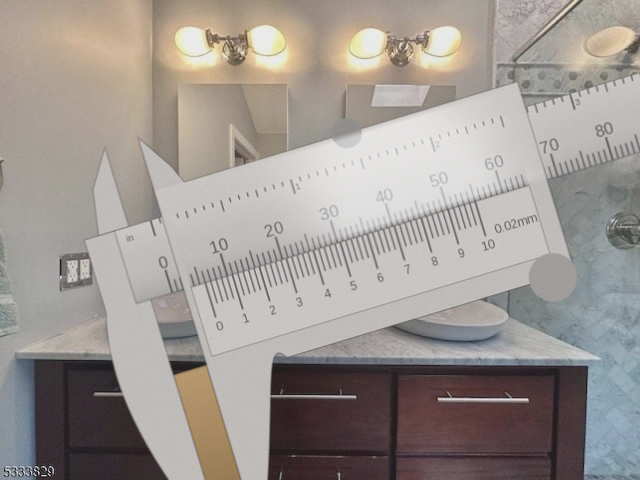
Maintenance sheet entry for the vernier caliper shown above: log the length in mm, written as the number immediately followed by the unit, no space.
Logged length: 6.0mm
